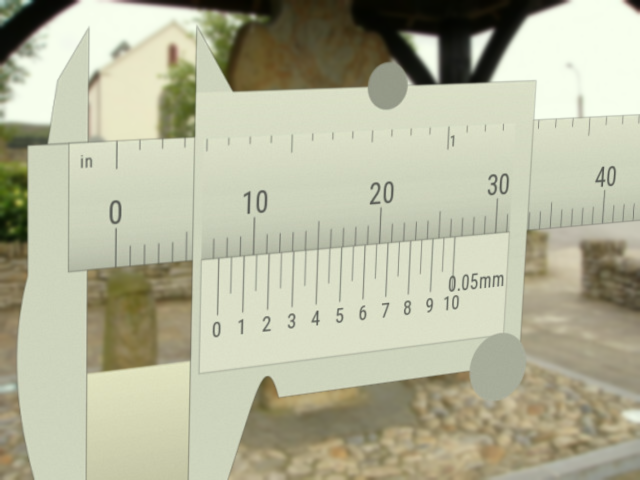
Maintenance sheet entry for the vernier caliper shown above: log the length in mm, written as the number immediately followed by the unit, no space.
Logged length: 7.4mm
